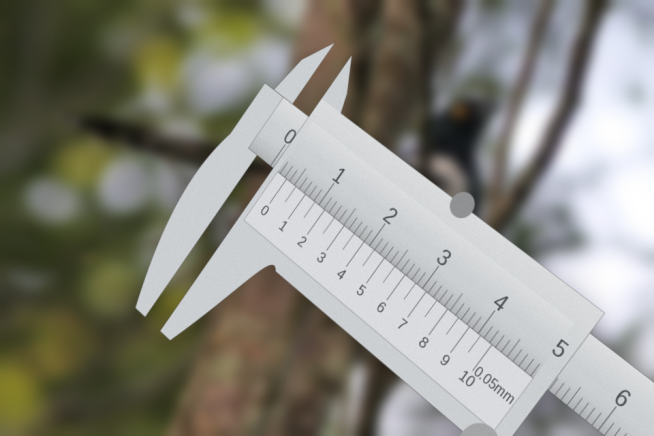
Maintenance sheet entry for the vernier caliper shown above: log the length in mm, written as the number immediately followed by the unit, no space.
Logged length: 3.4mm
